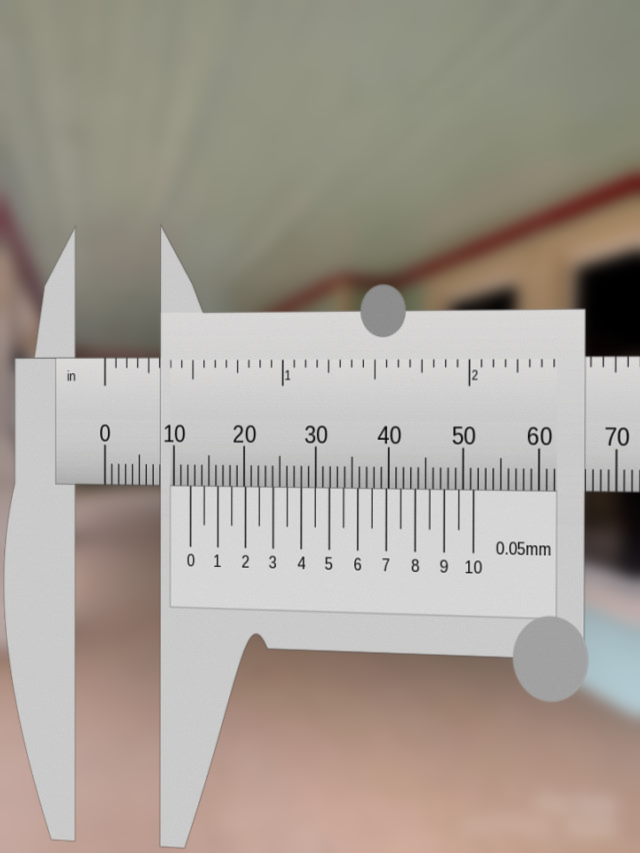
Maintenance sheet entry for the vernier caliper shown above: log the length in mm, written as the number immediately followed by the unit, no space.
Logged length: 12.4mm
